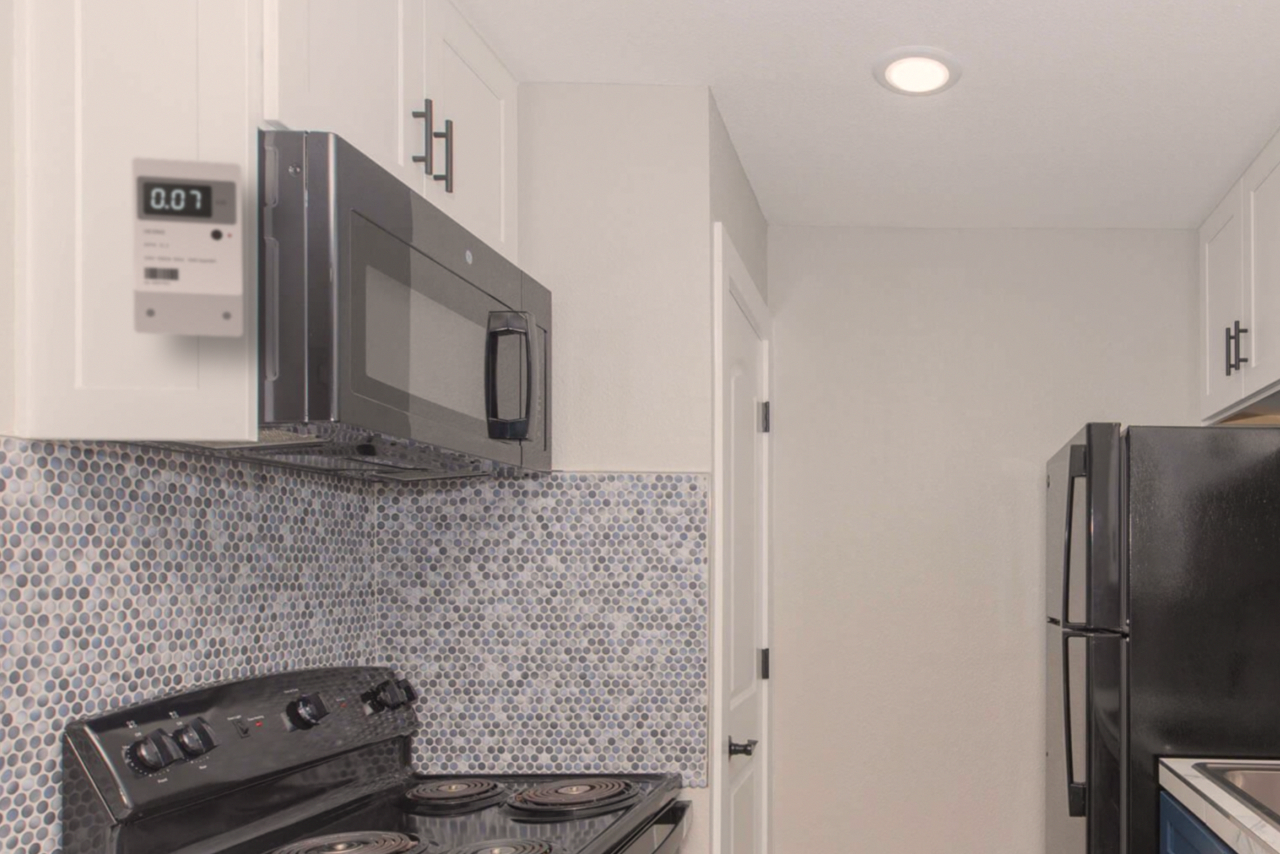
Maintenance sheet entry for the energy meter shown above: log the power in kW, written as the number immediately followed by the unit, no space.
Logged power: 0.07kW
